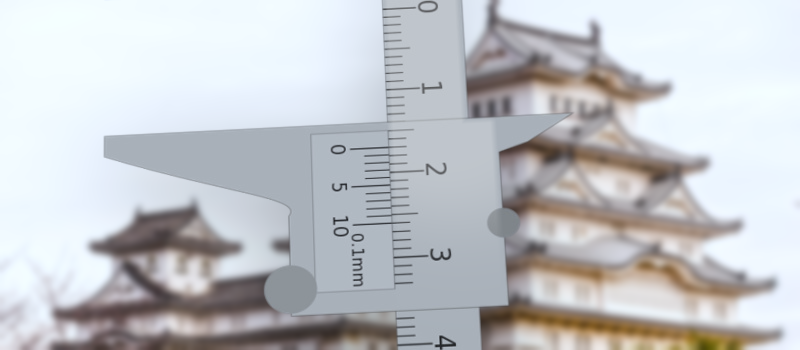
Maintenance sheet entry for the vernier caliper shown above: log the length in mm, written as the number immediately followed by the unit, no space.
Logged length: 17.0mm
